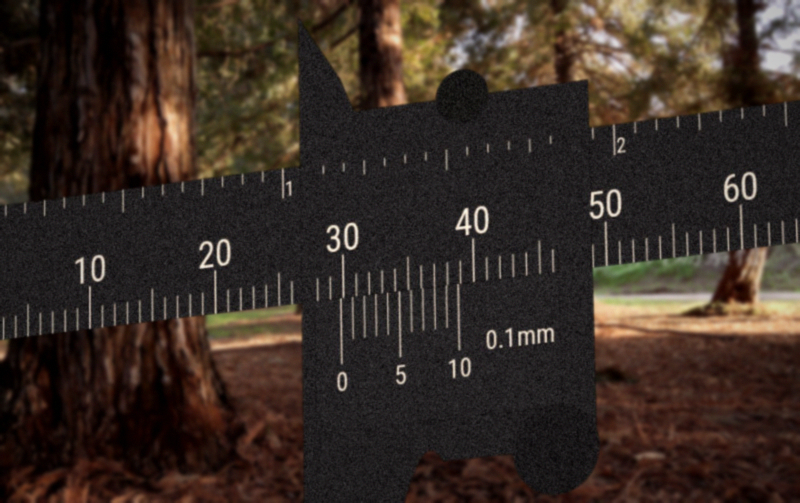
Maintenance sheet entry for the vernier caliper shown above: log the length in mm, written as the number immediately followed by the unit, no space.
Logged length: 29.8mm
